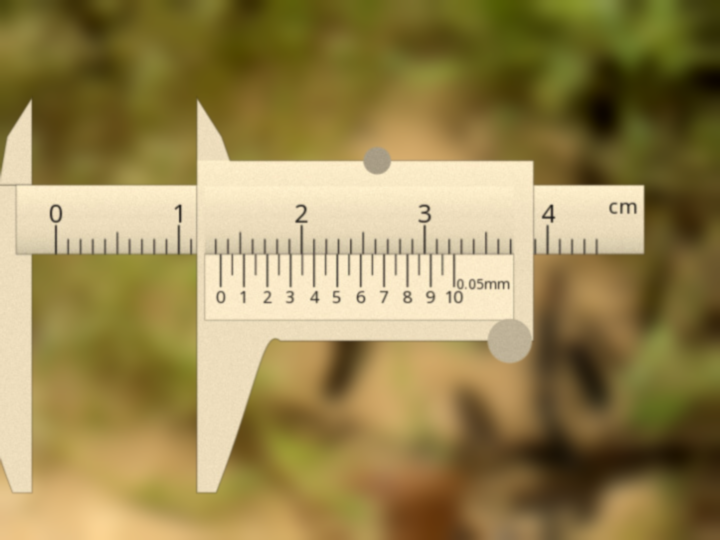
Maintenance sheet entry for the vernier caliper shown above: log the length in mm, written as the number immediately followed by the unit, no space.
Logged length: 13.4mm
